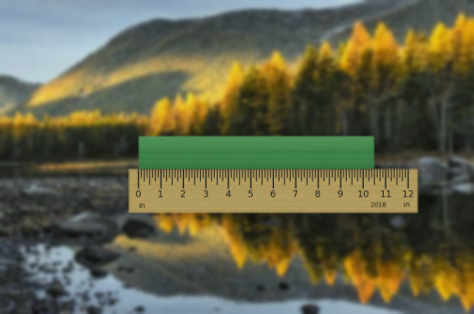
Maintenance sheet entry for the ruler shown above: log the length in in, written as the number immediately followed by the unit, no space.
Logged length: 10.5in
